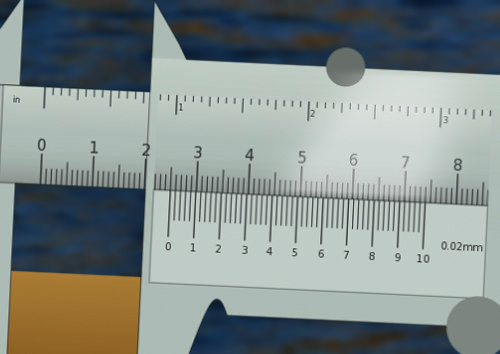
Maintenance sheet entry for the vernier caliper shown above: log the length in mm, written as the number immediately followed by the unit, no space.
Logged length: 25.0mm
